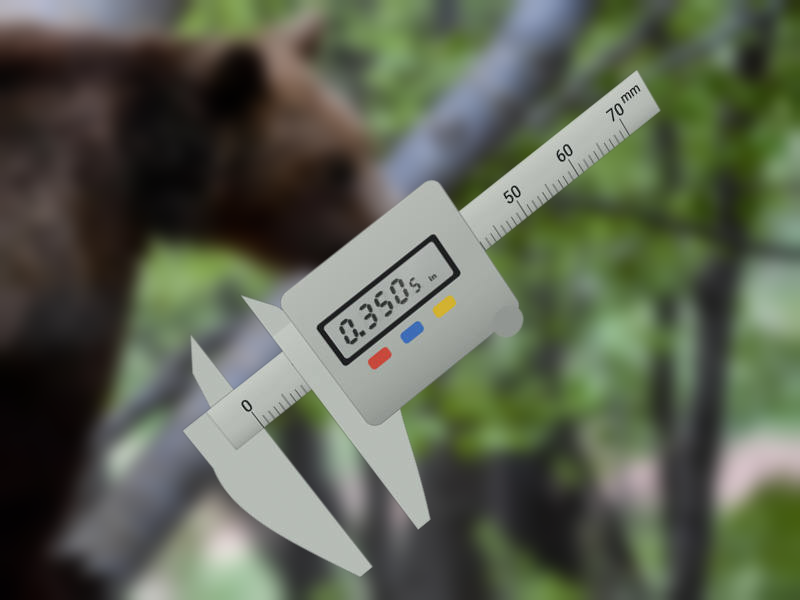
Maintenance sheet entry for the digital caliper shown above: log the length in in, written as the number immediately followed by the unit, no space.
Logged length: 0.3505in
